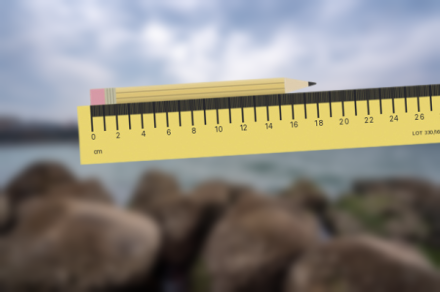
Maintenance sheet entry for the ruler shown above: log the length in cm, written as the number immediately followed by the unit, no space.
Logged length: 18cm
